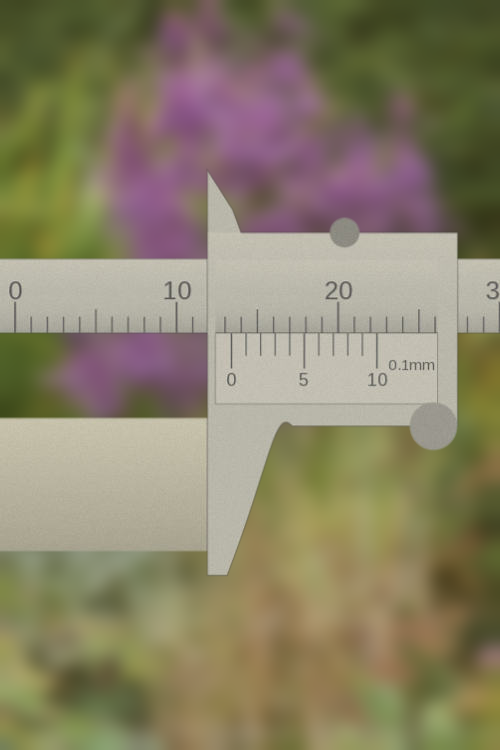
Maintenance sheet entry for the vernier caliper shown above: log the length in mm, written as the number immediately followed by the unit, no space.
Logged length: 13.4mm
